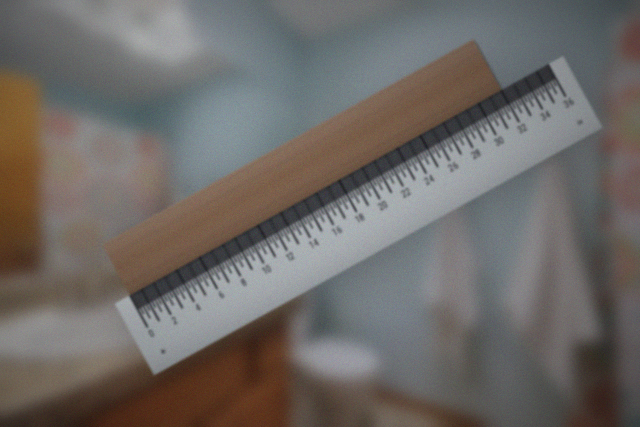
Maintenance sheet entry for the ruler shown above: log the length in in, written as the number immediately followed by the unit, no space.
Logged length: 32in
